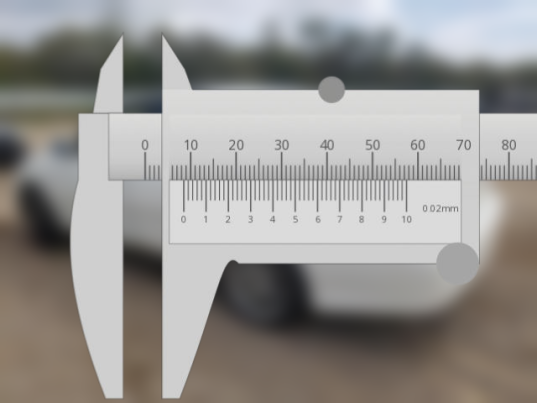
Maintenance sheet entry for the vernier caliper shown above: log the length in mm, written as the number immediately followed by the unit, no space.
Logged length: 8.5mm
